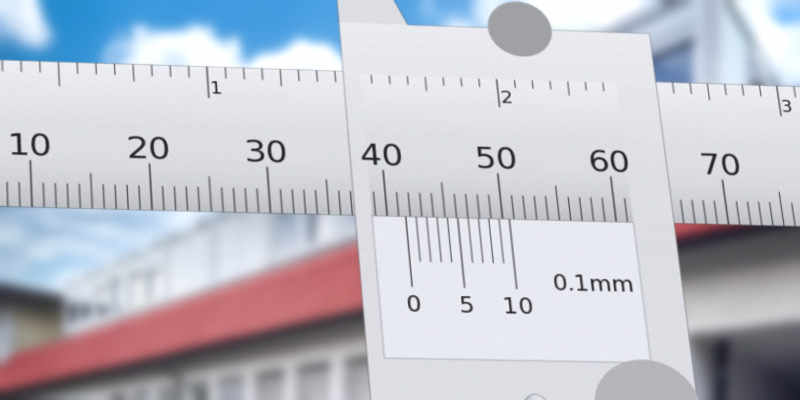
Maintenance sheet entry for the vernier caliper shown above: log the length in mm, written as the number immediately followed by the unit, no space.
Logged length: 41.6mm
